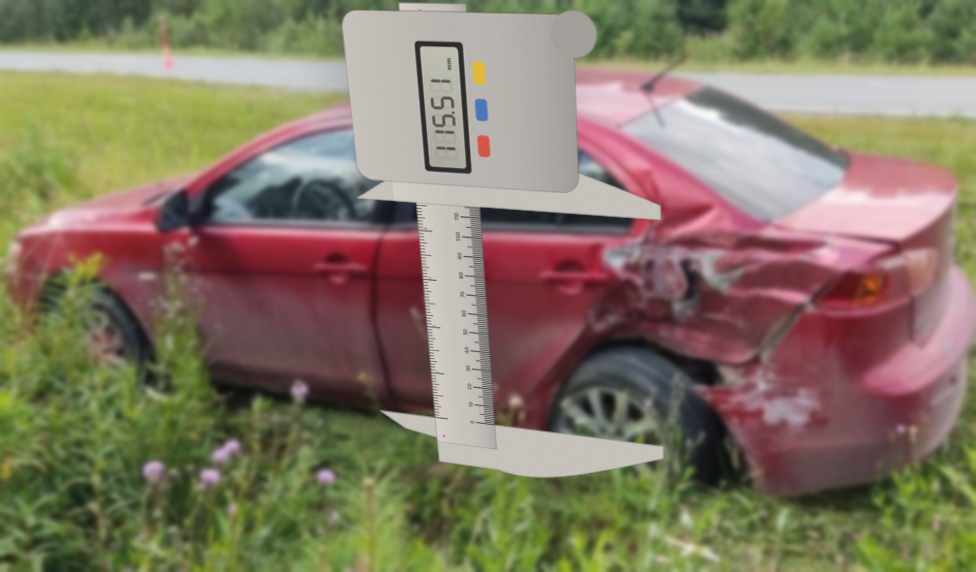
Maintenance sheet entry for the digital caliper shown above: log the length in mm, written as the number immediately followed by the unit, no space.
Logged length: 115.51mm
